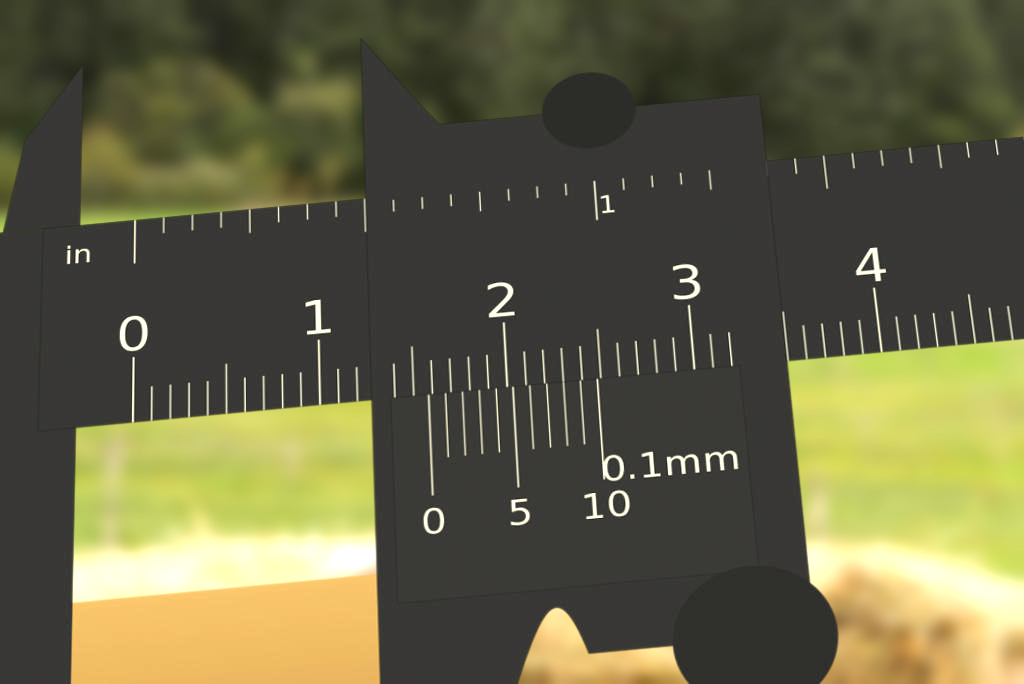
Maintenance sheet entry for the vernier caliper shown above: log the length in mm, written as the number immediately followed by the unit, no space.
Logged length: 15.8mm
